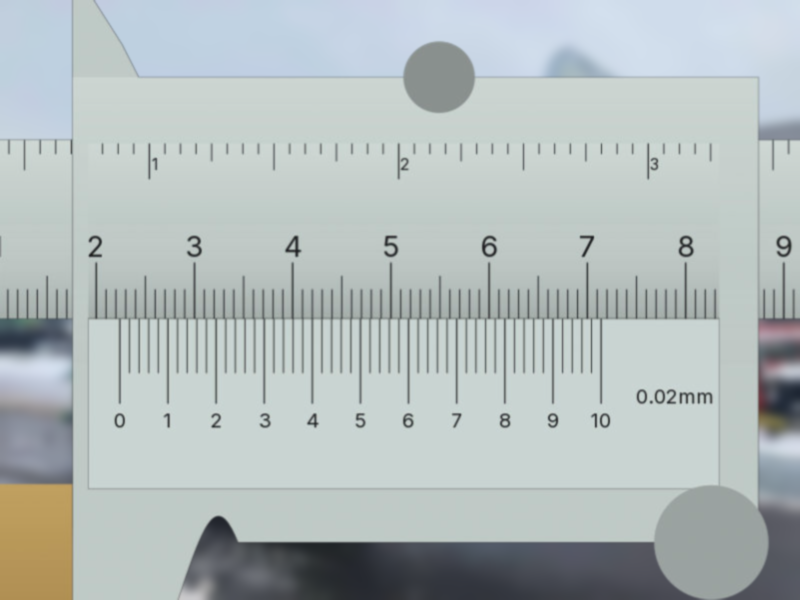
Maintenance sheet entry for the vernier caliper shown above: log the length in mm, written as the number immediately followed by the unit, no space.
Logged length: 22.4mm
